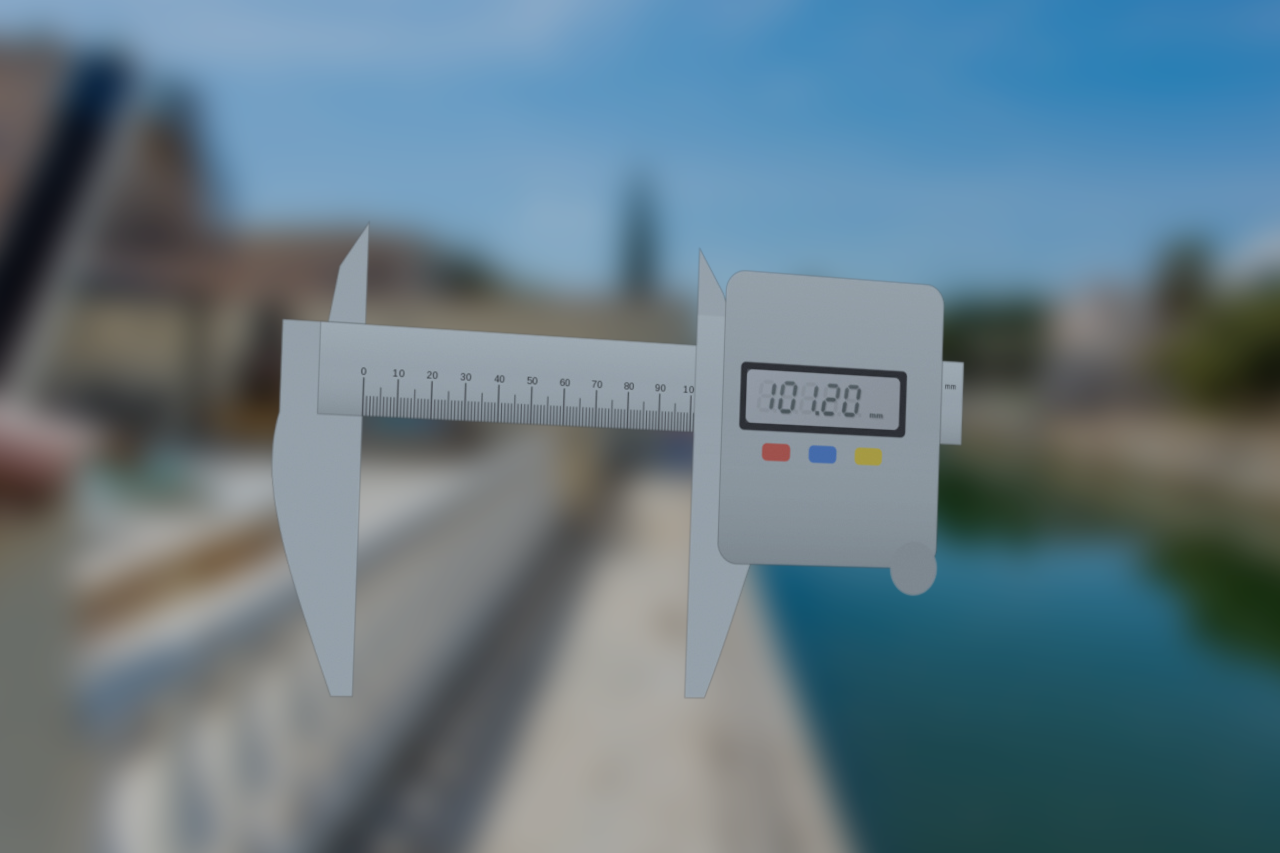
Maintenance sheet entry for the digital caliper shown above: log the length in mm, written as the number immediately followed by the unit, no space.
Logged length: 101.20mm
